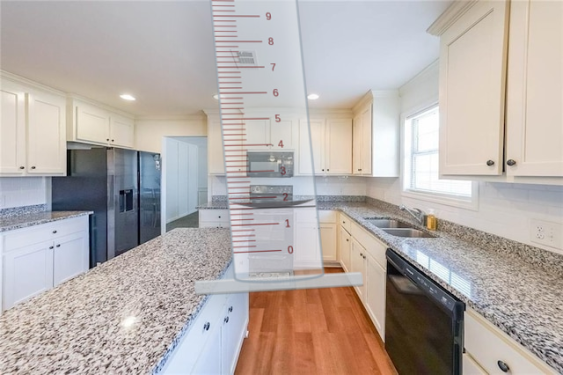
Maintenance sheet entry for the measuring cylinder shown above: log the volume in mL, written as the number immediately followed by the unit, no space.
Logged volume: 1.6mL
